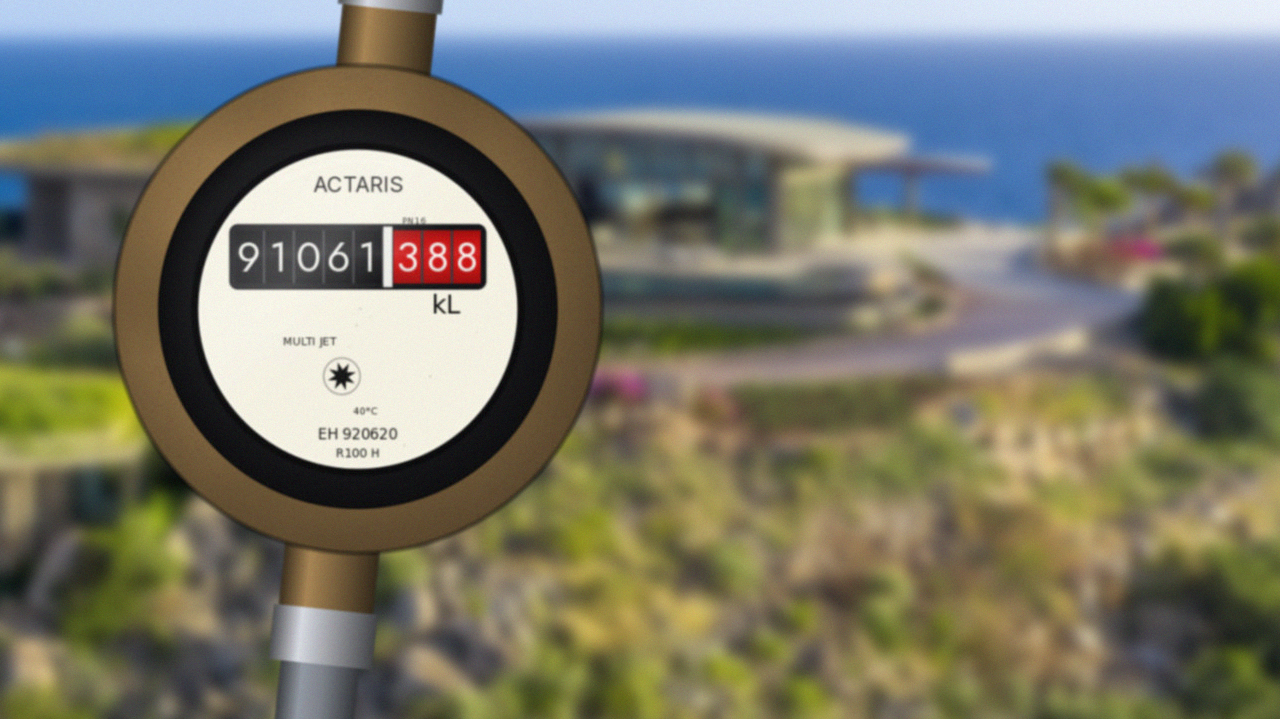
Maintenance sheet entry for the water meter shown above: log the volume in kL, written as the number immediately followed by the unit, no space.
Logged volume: 91061.388kL
